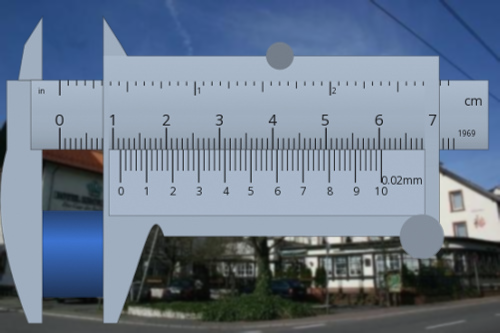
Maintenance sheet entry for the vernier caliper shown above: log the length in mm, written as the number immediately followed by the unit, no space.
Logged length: 11.4mm
